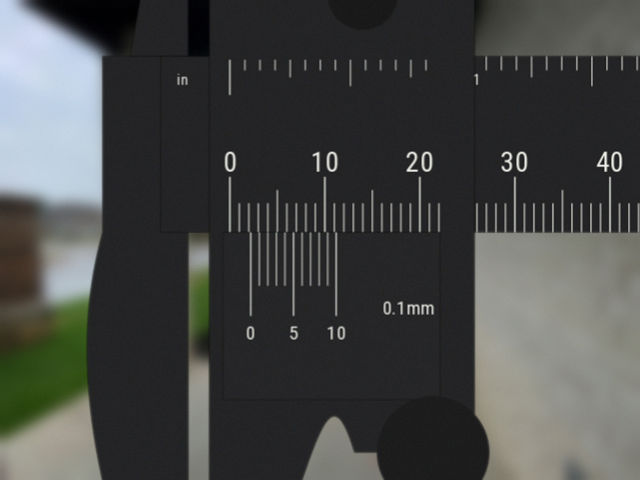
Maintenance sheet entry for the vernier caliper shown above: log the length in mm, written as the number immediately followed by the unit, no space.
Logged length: 2.2mm
